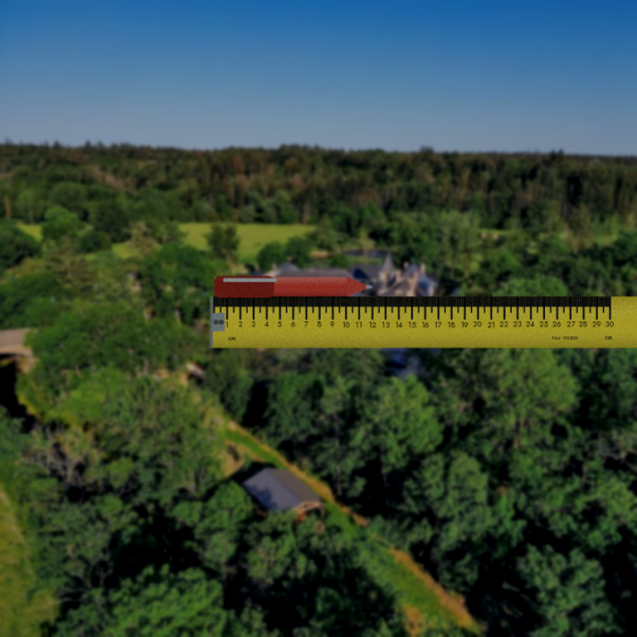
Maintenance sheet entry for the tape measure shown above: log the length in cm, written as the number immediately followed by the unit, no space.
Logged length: 12cm
